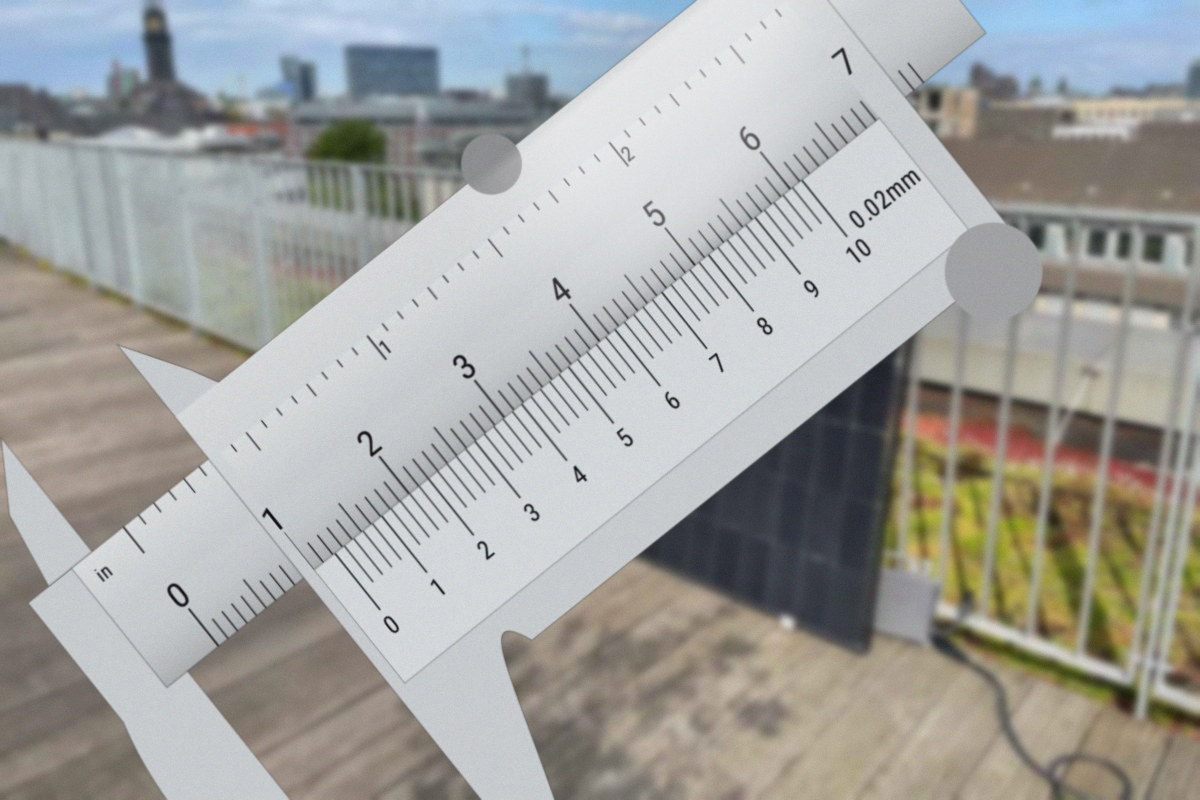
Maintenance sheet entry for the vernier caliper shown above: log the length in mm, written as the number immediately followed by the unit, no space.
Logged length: 12.2mm
